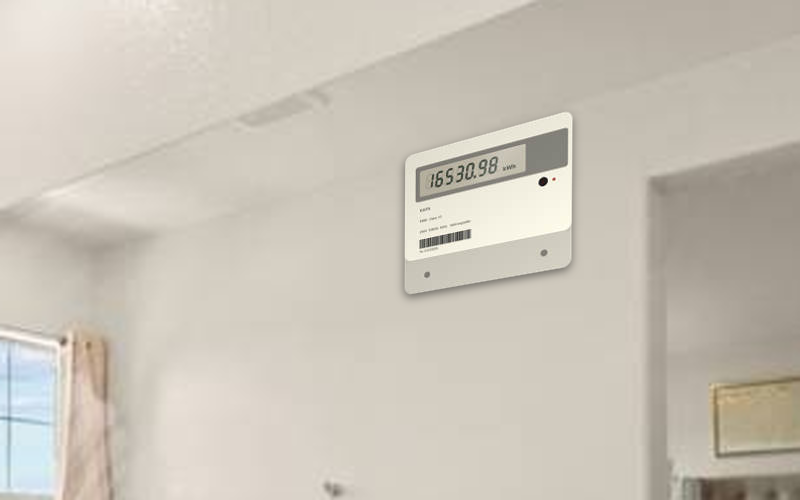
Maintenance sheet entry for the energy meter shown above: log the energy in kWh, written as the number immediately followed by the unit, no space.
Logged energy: 16530.98kWh
